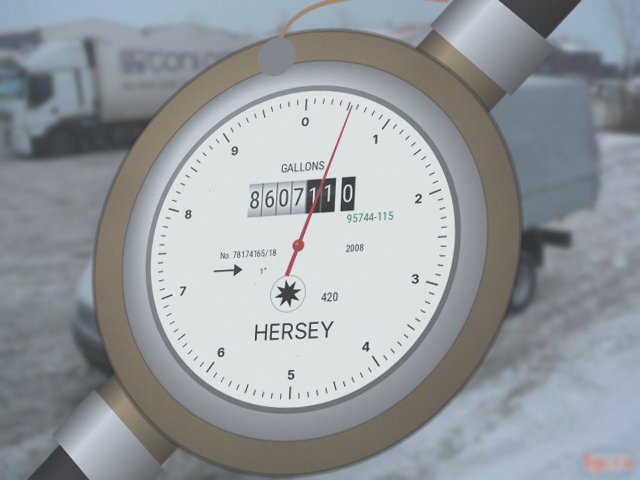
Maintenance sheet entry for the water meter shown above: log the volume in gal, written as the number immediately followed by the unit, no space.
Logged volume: 8607110.5gal
